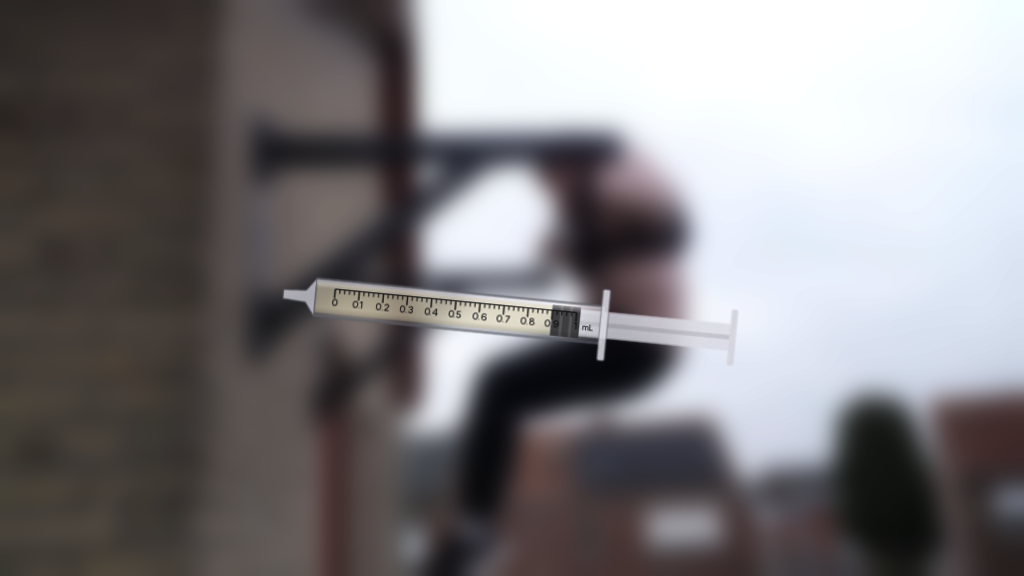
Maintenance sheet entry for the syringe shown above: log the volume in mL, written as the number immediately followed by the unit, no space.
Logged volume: 0.9mL
